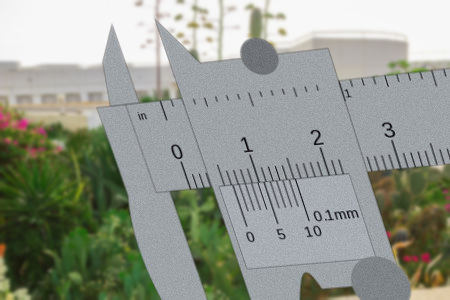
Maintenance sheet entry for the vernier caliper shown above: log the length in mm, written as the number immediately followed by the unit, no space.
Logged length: 6.2mm
